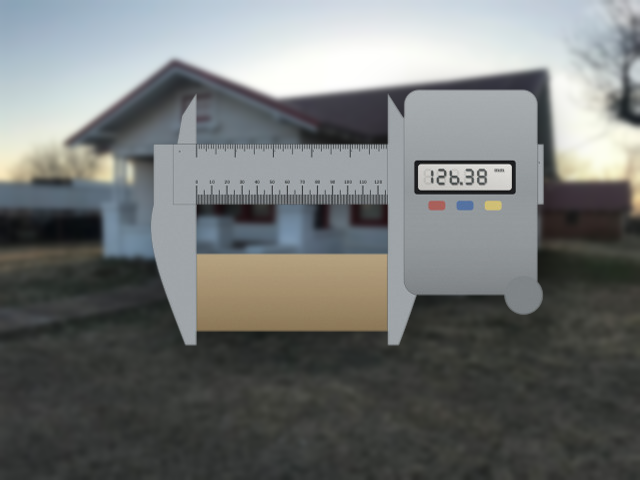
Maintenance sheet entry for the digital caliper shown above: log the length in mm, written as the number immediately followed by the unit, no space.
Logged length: 126.38mm
